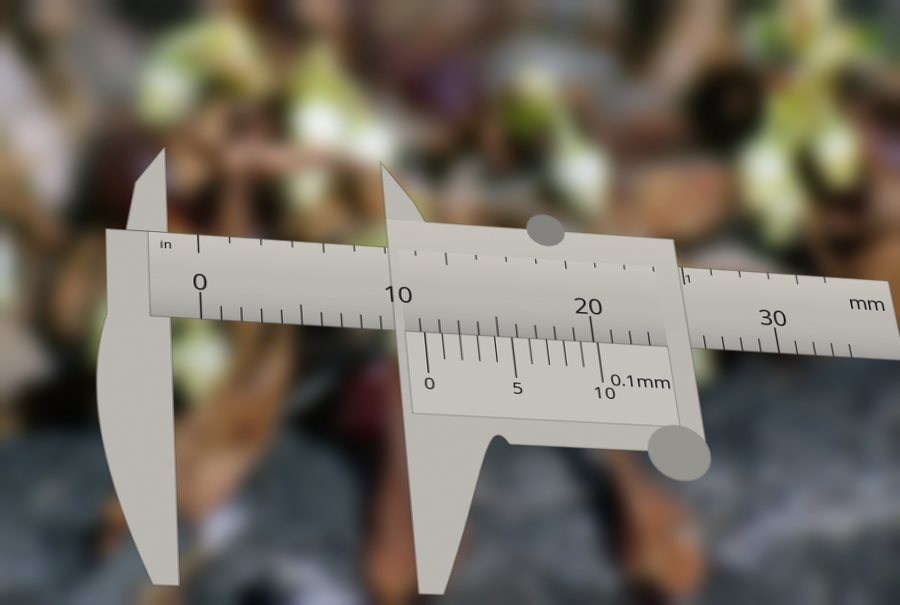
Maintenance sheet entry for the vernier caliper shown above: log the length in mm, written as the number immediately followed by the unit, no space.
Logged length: 11.2mm
